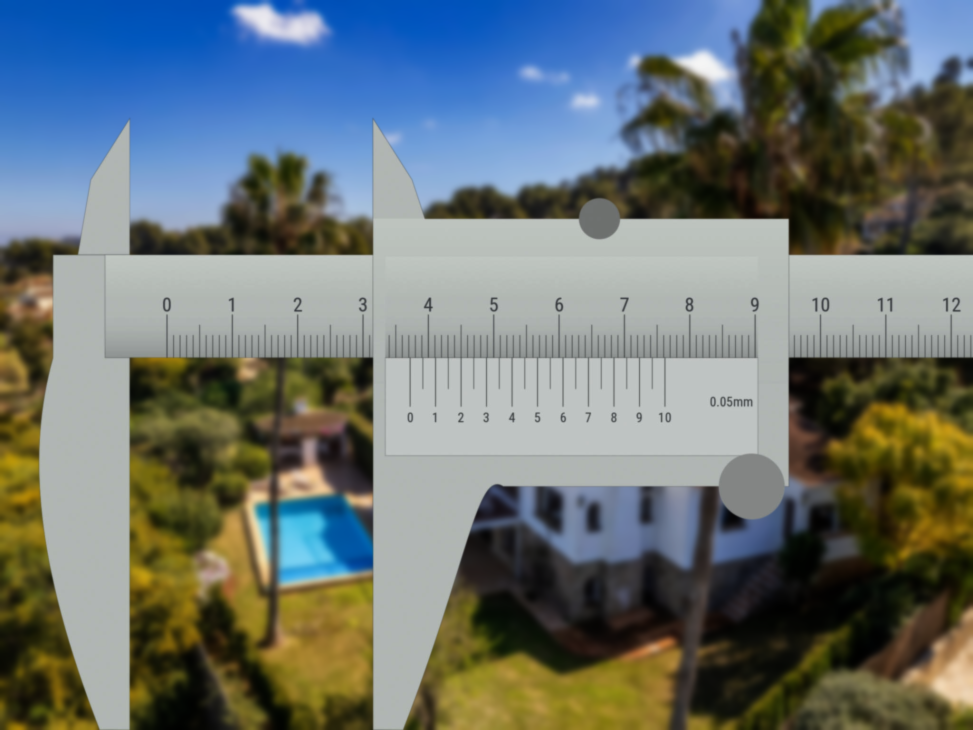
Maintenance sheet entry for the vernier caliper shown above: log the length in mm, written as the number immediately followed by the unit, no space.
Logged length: 37.2mm
